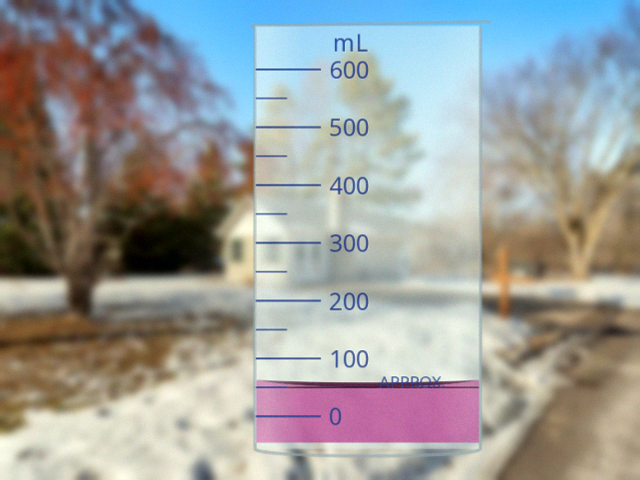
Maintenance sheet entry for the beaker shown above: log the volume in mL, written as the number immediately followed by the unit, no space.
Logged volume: 50mL
